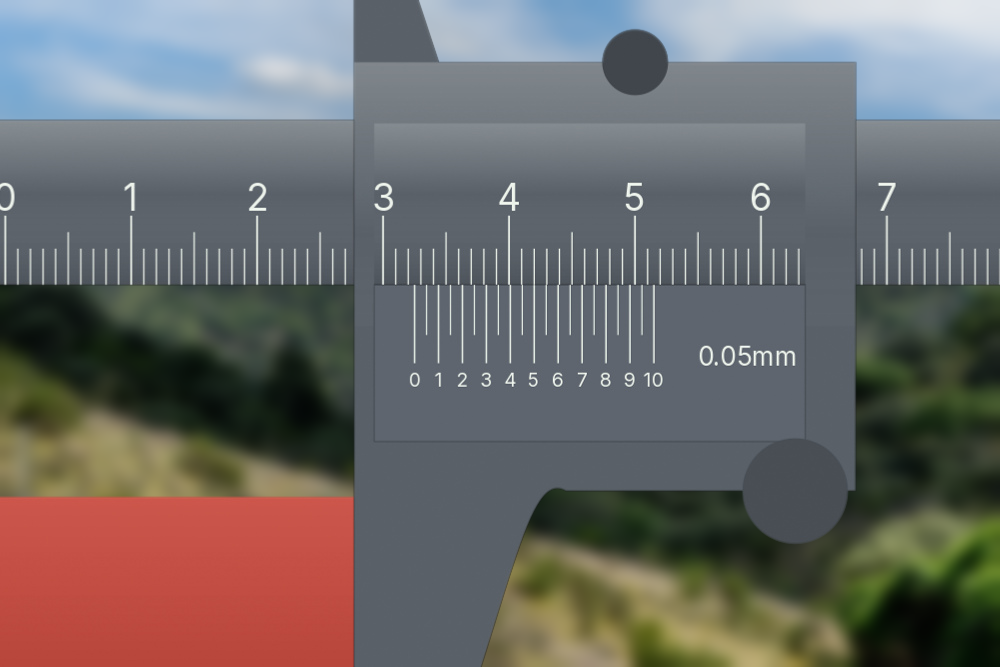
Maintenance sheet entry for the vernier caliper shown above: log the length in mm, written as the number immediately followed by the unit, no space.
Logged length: 32.5mm
